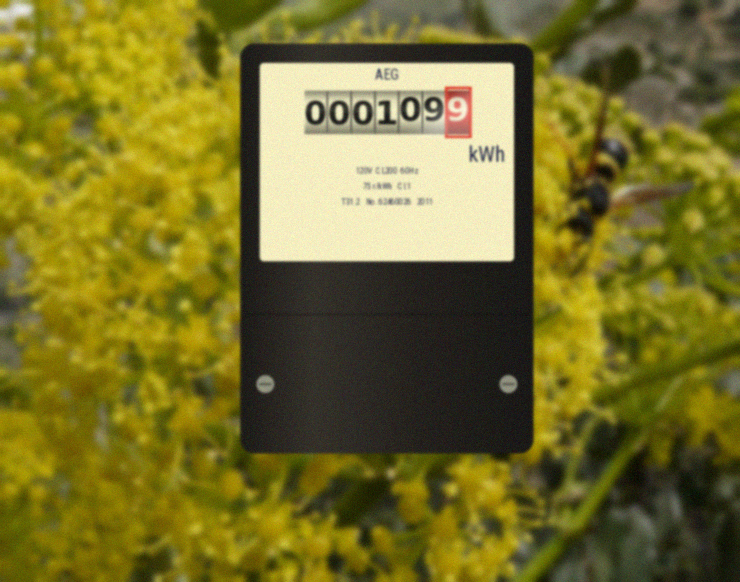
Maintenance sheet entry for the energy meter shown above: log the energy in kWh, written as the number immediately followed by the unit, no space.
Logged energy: 109.9kWh
